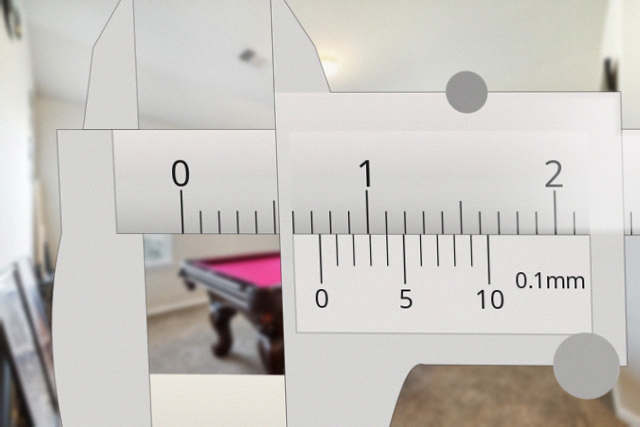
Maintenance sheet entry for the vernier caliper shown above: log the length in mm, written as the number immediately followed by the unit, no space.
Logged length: 7.4mm
